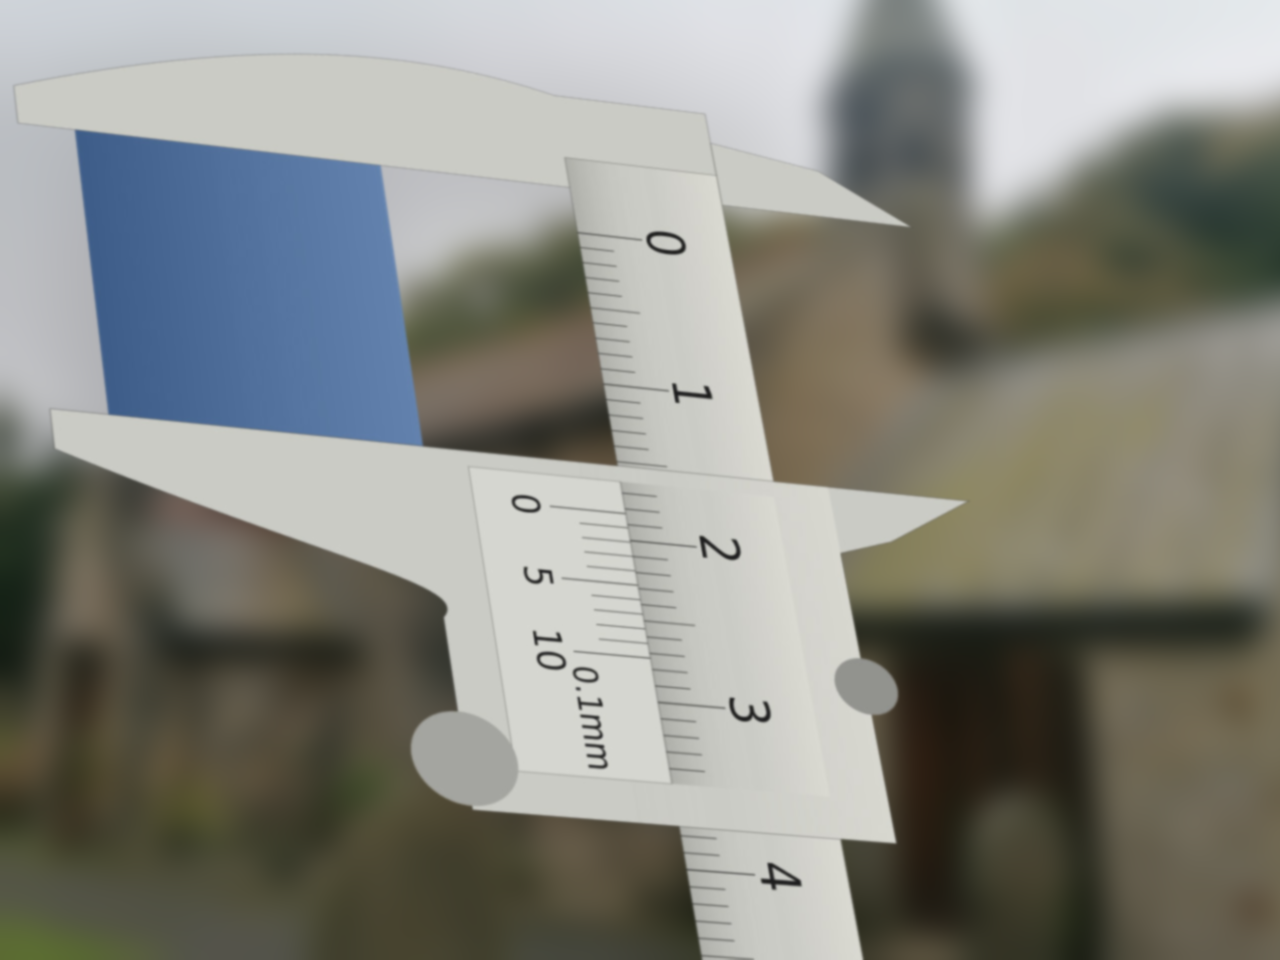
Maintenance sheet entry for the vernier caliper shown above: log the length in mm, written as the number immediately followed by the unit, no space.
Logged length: 18.3mm
